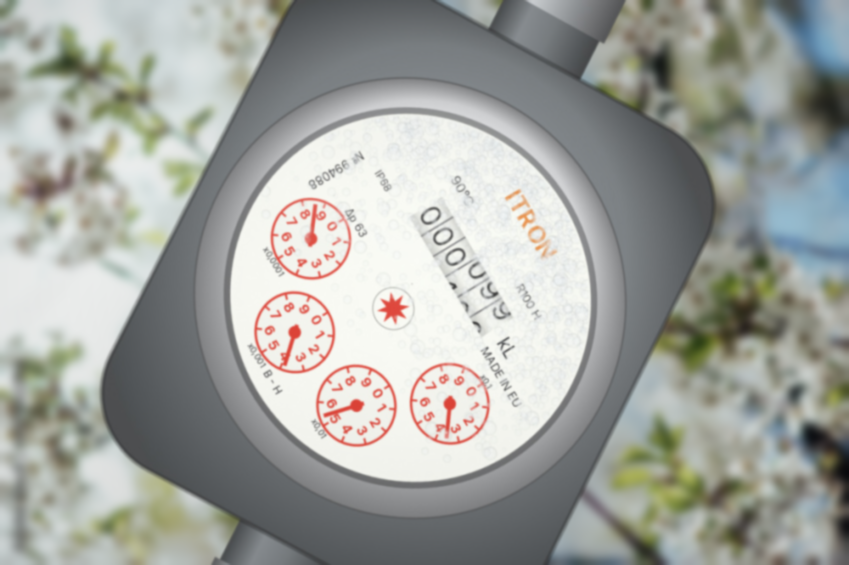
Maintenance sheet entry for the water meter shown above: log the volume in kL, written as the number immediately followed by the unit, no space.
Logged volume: 99.3538kL
